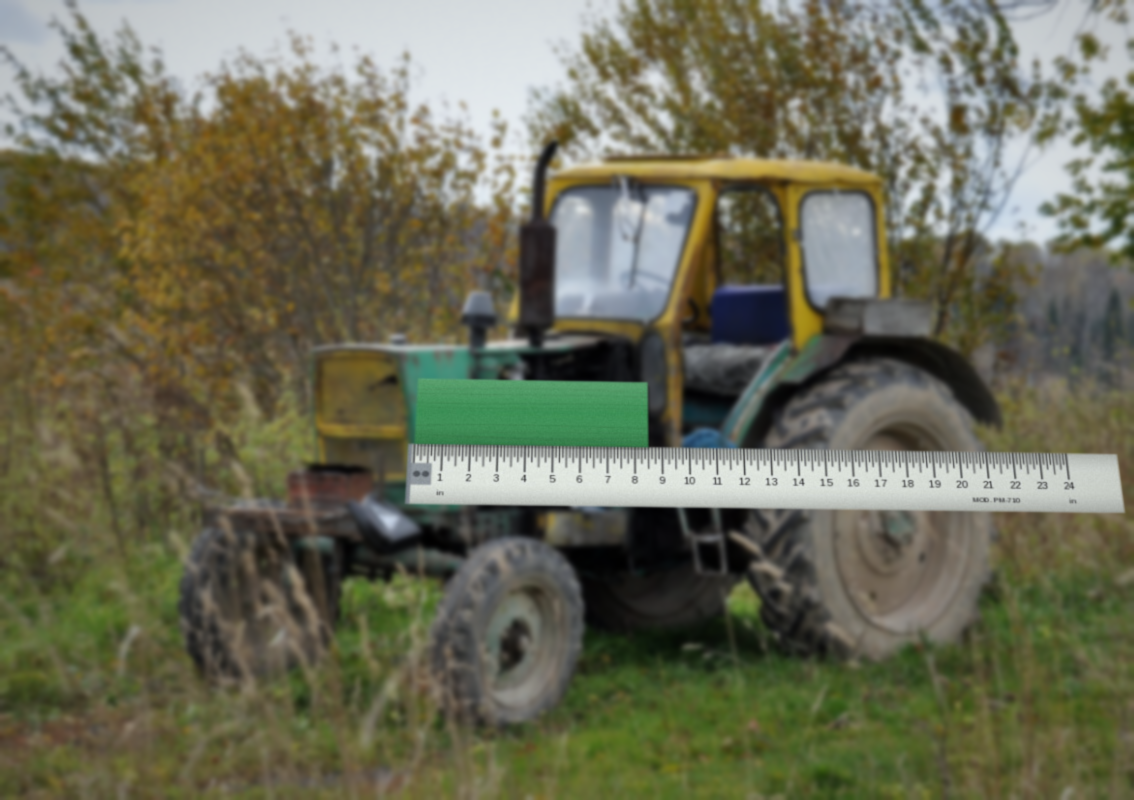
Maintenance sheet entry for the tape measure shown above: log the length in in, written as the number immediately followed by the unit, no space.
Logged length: 8.5in
